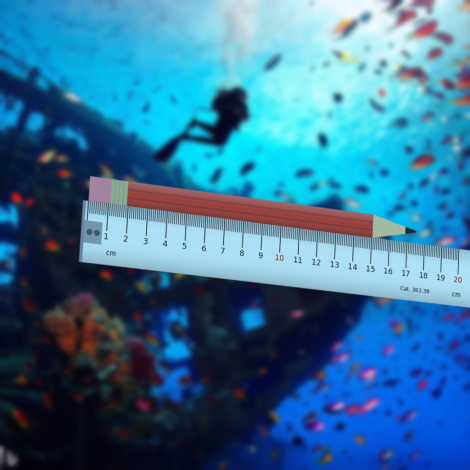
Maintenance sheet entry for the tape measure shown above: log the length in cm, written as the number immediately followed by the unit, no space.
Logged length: 17.5cm
